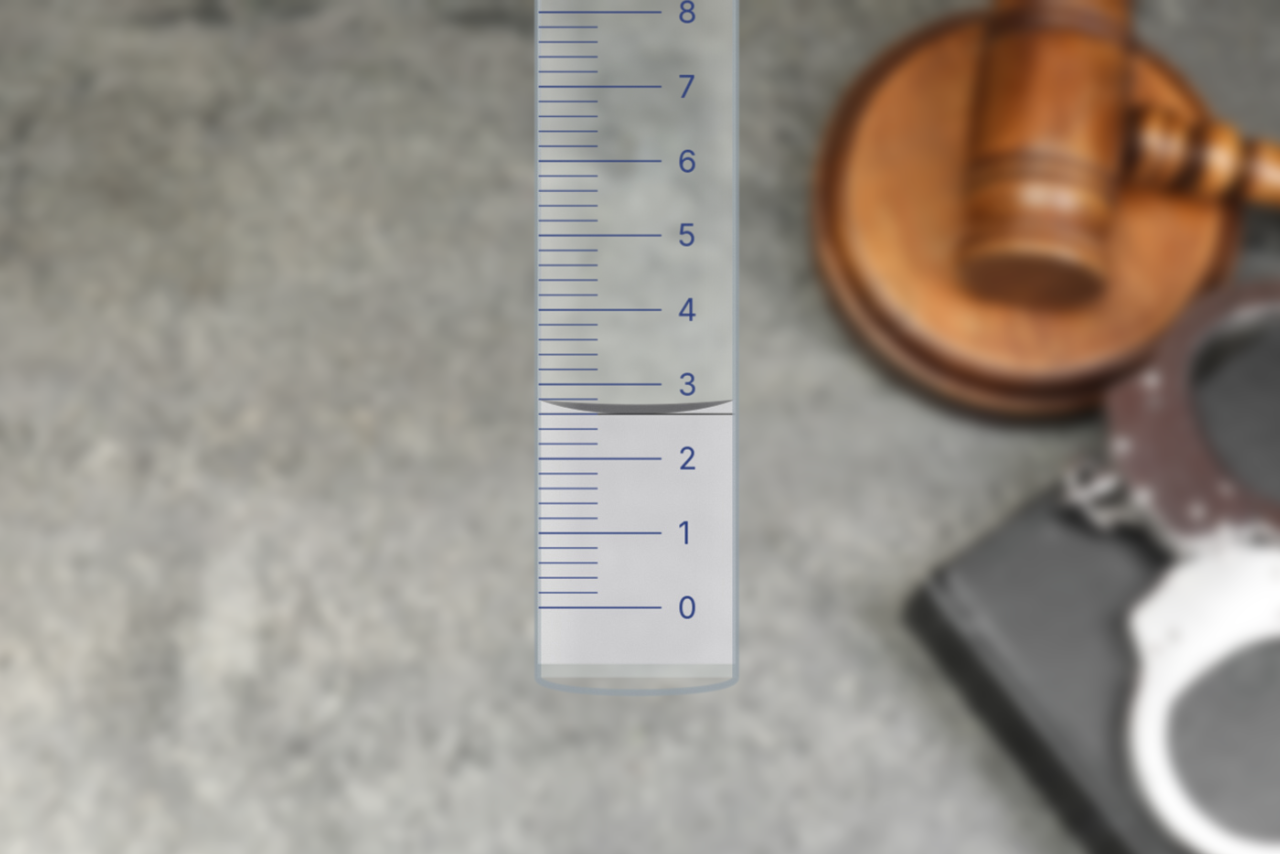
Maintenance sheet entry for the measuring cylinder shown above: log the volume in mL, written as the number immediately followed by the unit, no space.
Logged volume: 2.6mL
